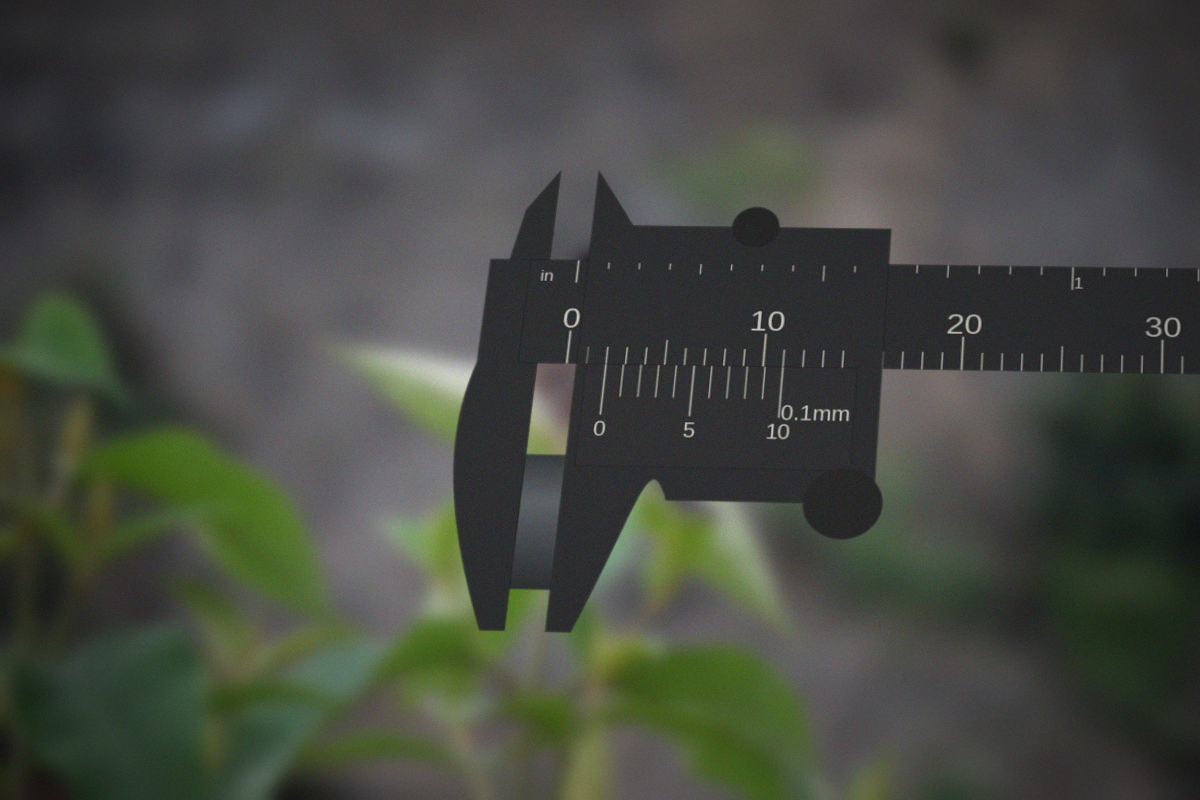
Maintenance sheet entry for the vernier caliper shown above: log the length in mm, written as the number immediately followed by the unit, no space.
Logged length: 2.0mm
